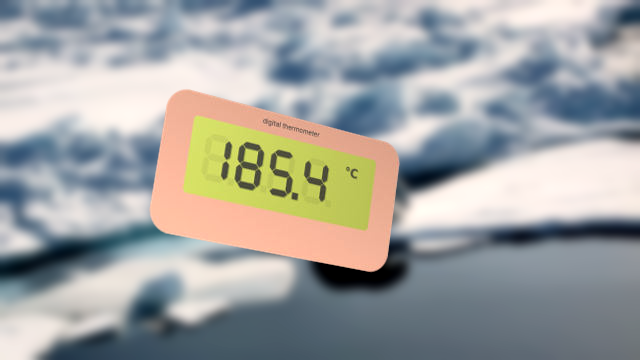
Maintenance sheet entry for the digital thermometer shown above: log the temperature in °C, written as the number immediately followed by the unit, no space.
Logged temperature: 185.4°C
